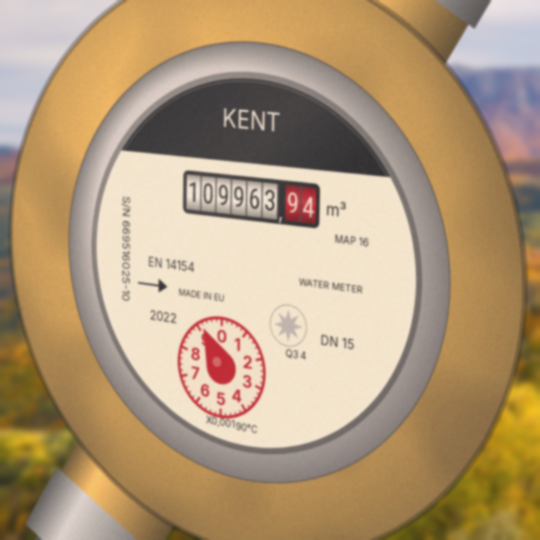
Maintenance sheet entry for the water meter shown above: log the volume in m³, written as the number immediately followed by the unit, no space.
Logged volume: 109963.939m³
